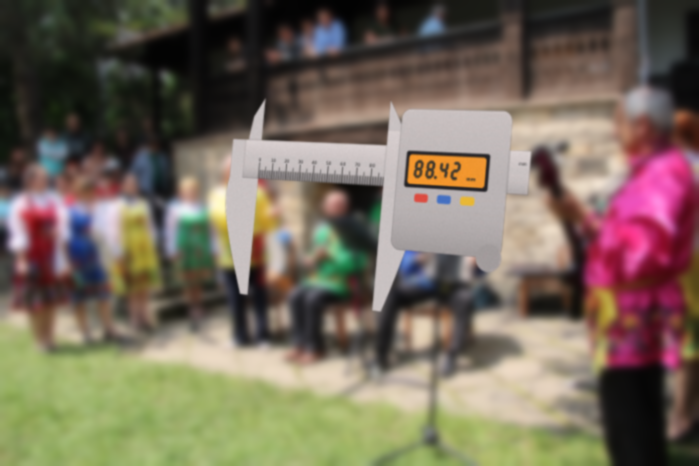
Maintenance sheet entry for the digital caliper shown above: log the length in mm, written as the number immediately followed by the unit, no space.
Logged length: 88.42mm
